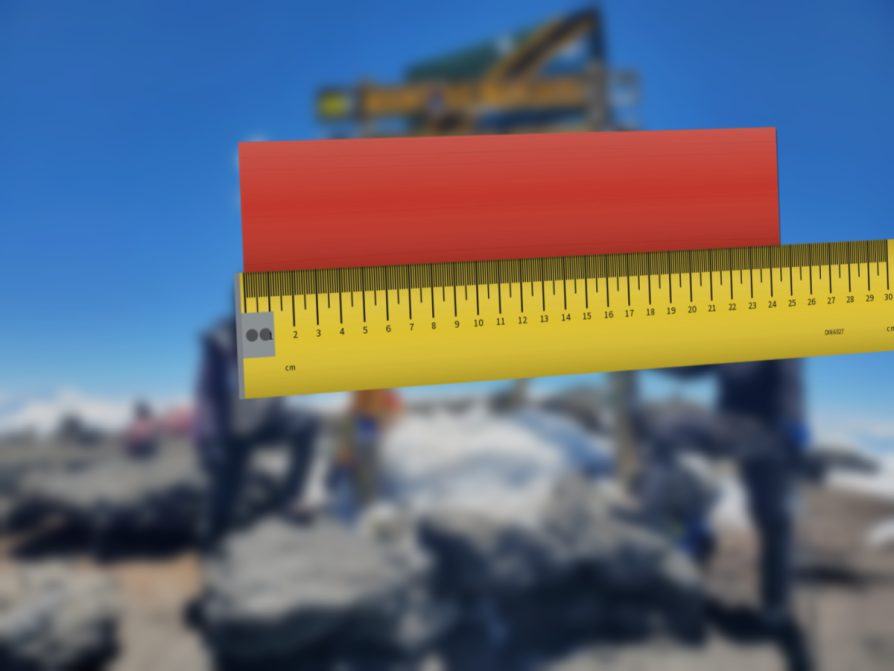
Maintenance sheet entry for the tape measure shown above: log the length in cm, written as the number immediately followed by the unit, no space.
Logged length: 24.5cm
